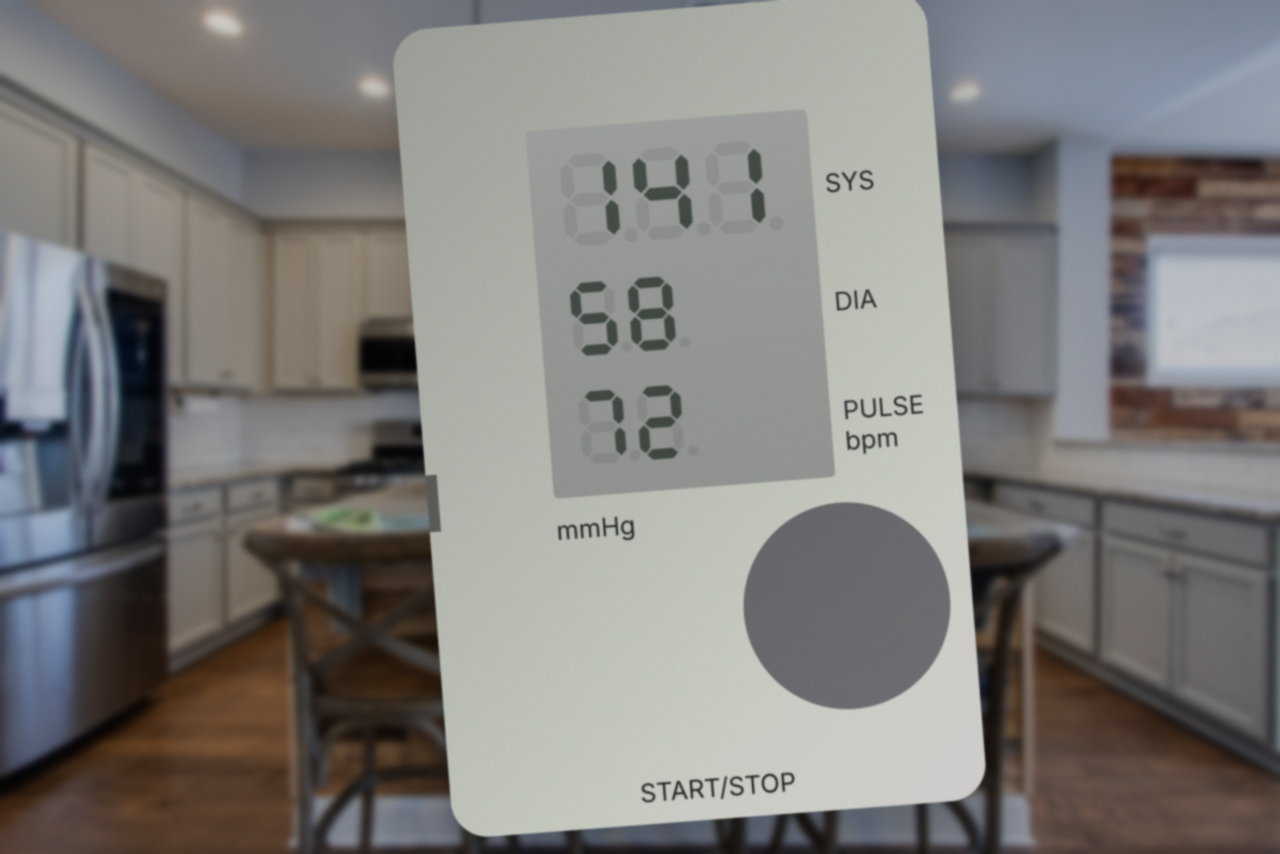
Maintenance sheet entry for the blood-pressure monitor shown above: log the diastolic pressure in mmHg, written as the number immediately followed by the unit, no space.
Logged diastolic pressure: 58mmHg
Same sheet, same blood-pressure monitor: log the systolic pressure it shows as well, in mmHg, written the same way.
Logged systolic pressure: 141mmHg
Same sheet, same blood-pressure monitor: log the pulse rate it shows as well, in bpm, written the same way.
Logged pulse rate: 72bpm
